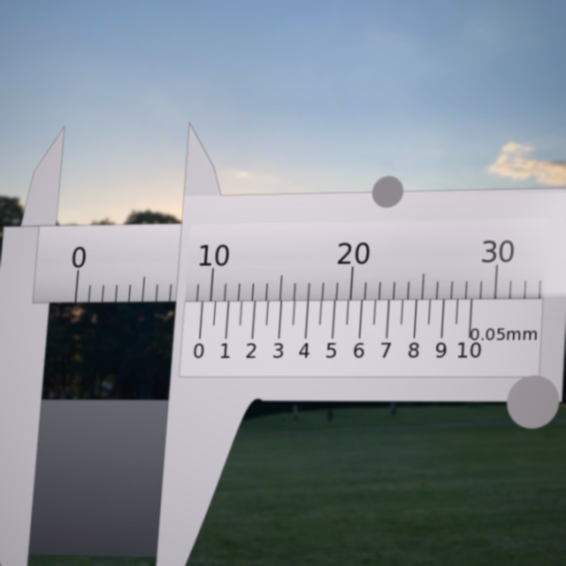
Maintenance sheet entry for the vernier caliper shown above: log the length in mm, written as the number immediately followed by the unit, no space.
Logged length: 9.4mm
